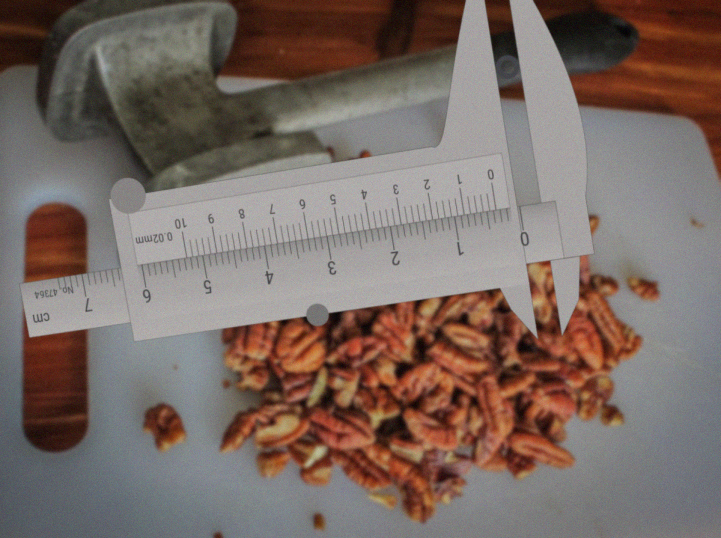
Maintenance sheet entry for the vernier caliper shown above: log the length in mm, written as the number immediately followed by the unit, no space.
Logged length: 3.6mm
